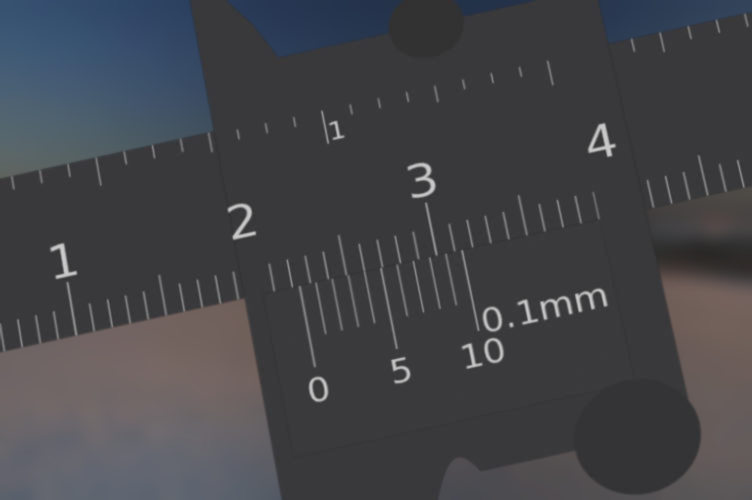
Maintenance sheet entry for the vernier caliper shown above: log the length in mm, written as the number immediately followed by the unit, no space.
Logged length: 22.4mm
